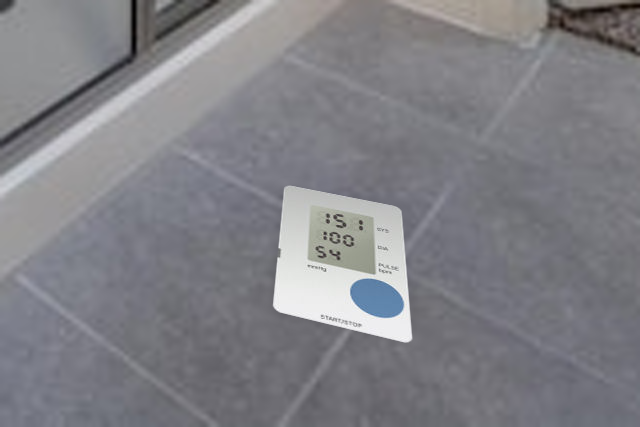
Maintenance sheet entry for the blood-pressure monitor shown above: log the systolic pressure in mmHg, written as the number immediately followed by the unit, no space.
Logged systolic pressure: 151mmHg
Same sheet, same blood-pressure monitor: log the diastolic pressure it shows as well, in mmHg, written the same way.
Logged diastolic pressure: 100mmHg
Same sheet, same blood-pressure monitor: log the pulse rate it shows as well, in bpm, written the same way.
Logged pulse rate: 54bpm
